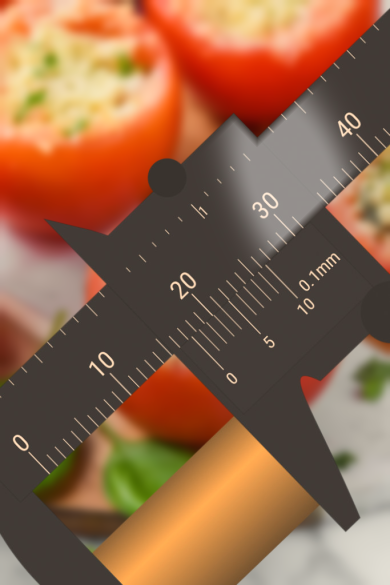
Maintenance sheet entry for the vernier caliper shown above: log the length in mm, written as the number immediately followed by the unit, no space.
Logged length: 17.4mm
